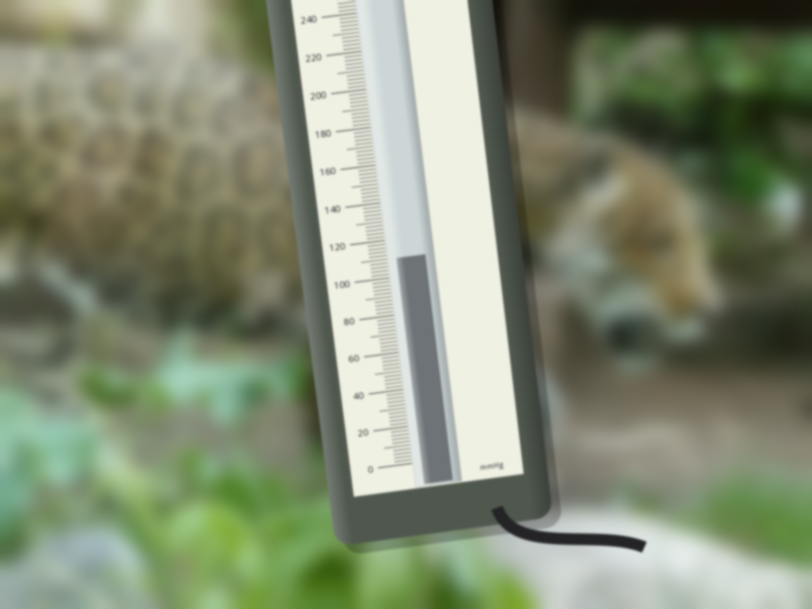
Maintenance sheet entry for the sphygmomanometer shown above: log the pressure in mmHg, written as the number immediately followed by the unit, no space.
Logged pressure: 110mmHg
